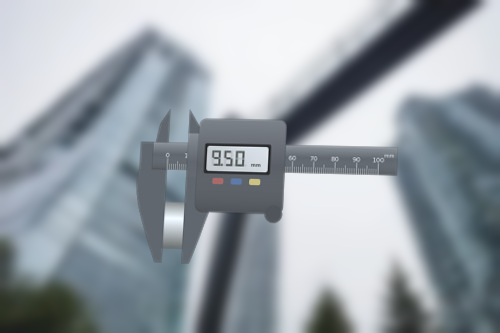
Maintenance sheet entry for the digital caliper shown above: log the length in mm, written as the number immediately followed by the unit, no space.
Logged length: 9.50mm
